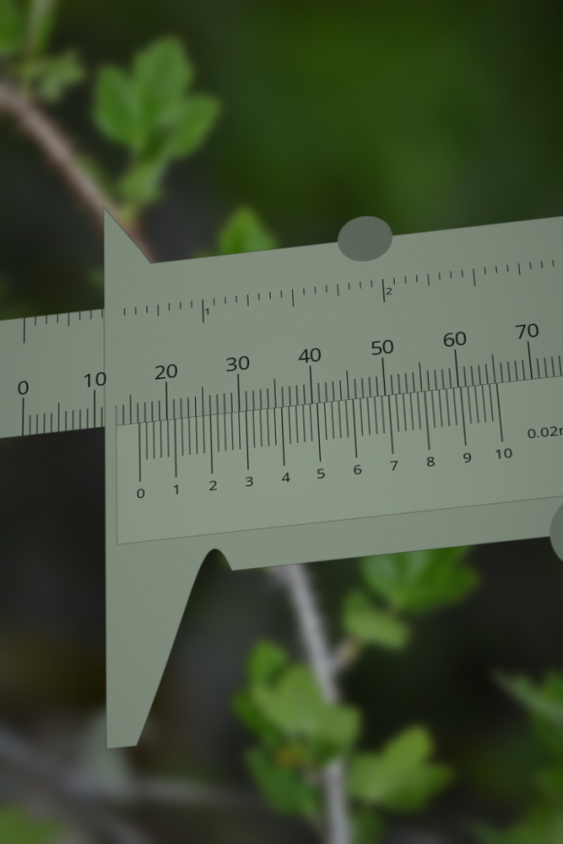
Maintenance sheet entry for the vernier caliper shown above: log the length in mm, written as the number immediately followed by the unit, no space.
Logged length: 16.2mm
